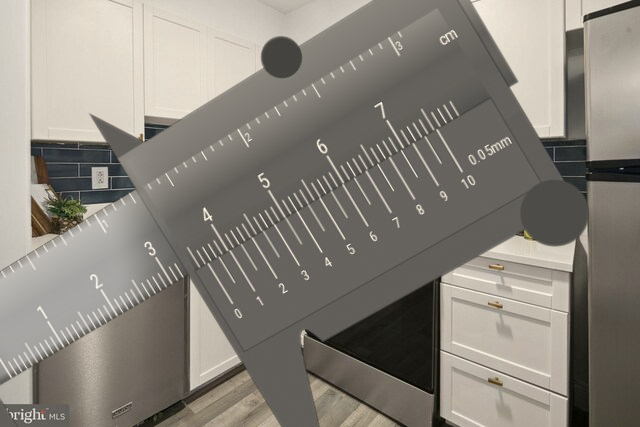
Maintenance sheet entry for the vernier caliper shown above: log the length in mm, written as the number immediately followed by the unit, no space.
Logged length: 36.4mm
